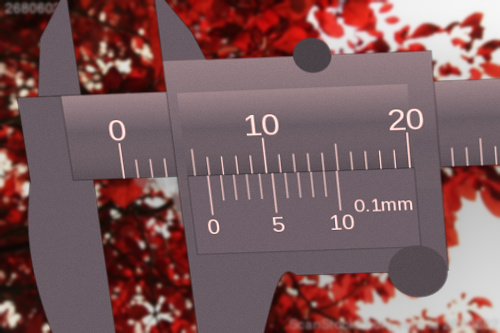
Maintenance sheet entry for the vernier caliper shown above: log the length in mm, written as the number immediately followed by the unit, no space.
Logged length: 5.9mm
